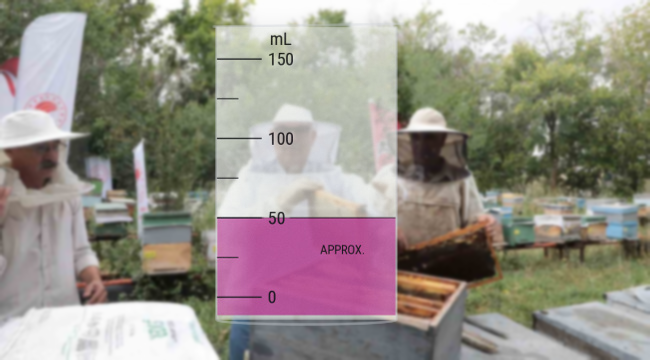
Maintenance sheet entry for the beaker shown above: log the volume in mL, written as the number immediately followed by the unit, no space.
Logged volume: 50mL
